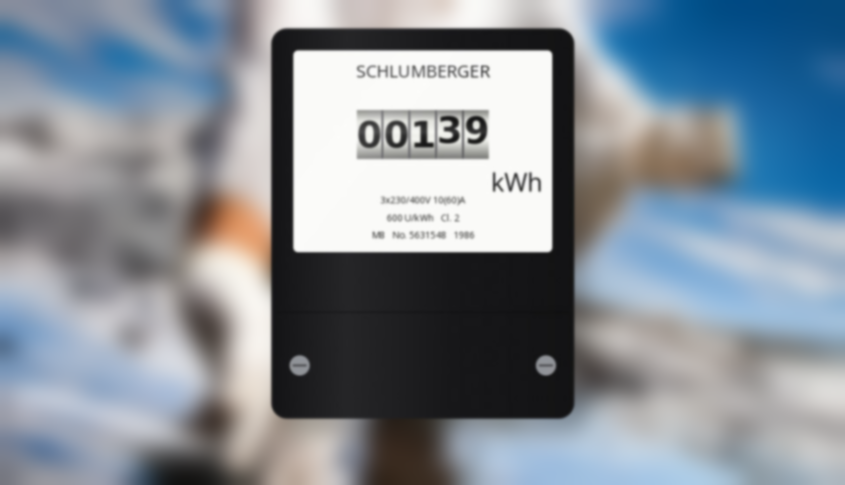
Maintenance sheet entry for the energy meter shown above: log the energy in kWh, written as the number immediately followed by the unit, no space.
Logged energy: 139kWh
